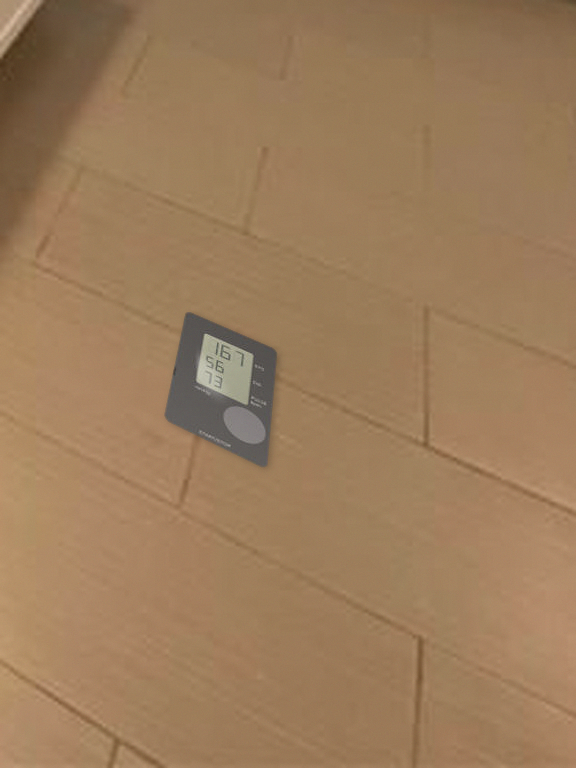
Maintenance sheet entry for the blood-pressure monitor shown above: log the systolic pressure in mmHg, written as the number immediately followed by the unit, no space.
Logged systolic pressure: 167mmHg
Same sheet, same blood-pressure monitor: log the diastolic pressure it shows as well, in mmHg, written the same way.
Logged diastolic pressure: 56mmHg
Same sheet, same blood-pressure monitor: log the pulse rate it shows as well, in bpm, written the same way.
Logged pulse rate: 73bpm
